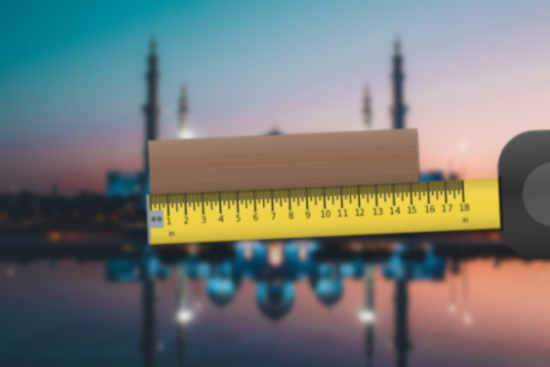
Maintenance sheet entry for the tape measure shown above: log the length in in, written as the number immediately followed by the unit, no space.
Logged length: 15.5in
